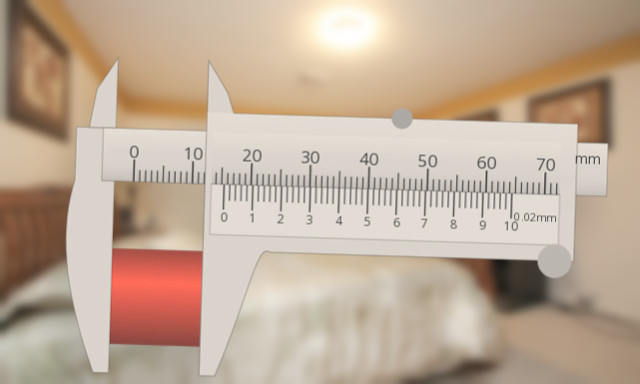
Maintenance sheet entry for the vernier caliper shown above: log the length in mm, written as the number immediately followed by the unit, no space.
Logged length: 15.4mm
